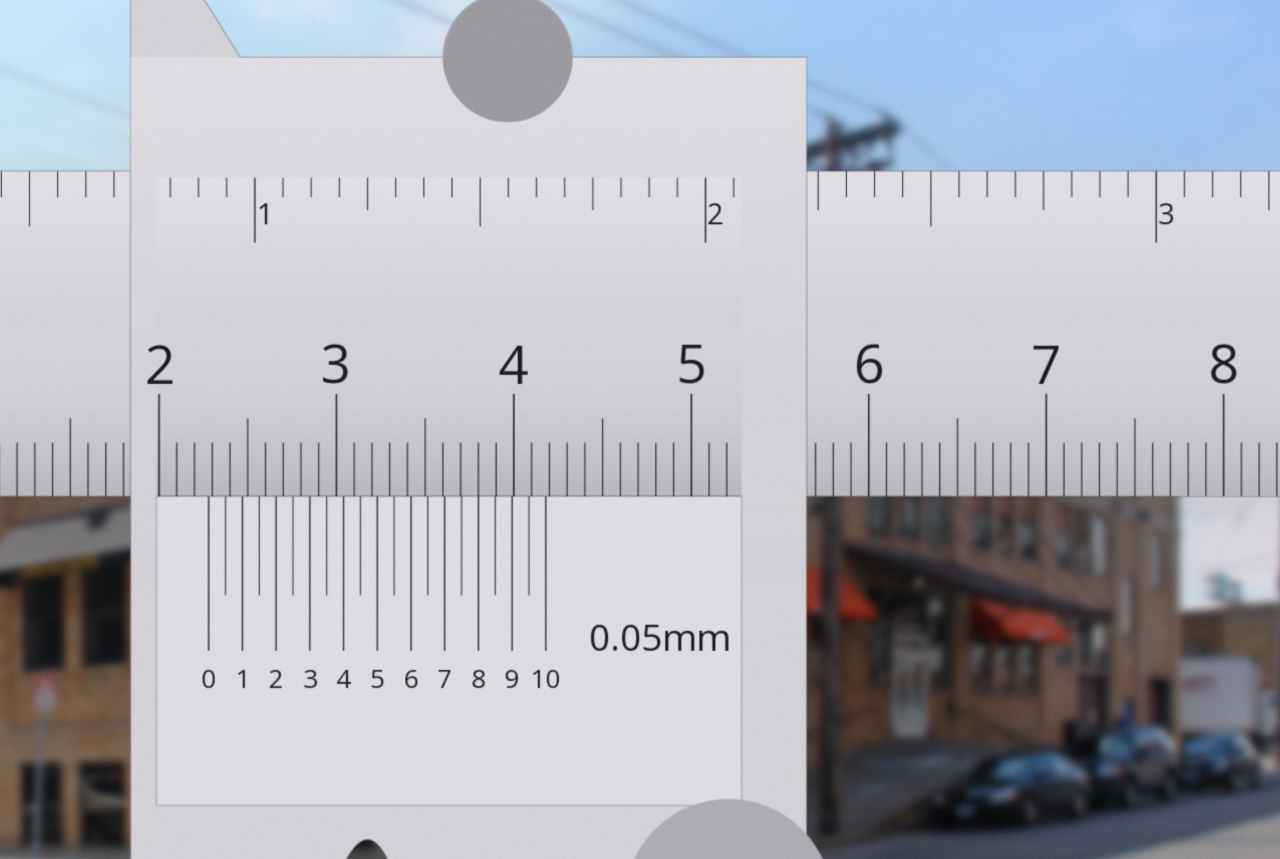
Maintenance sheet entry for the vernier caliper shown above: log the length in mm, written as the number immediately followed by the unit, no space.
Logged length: 22.8mm
